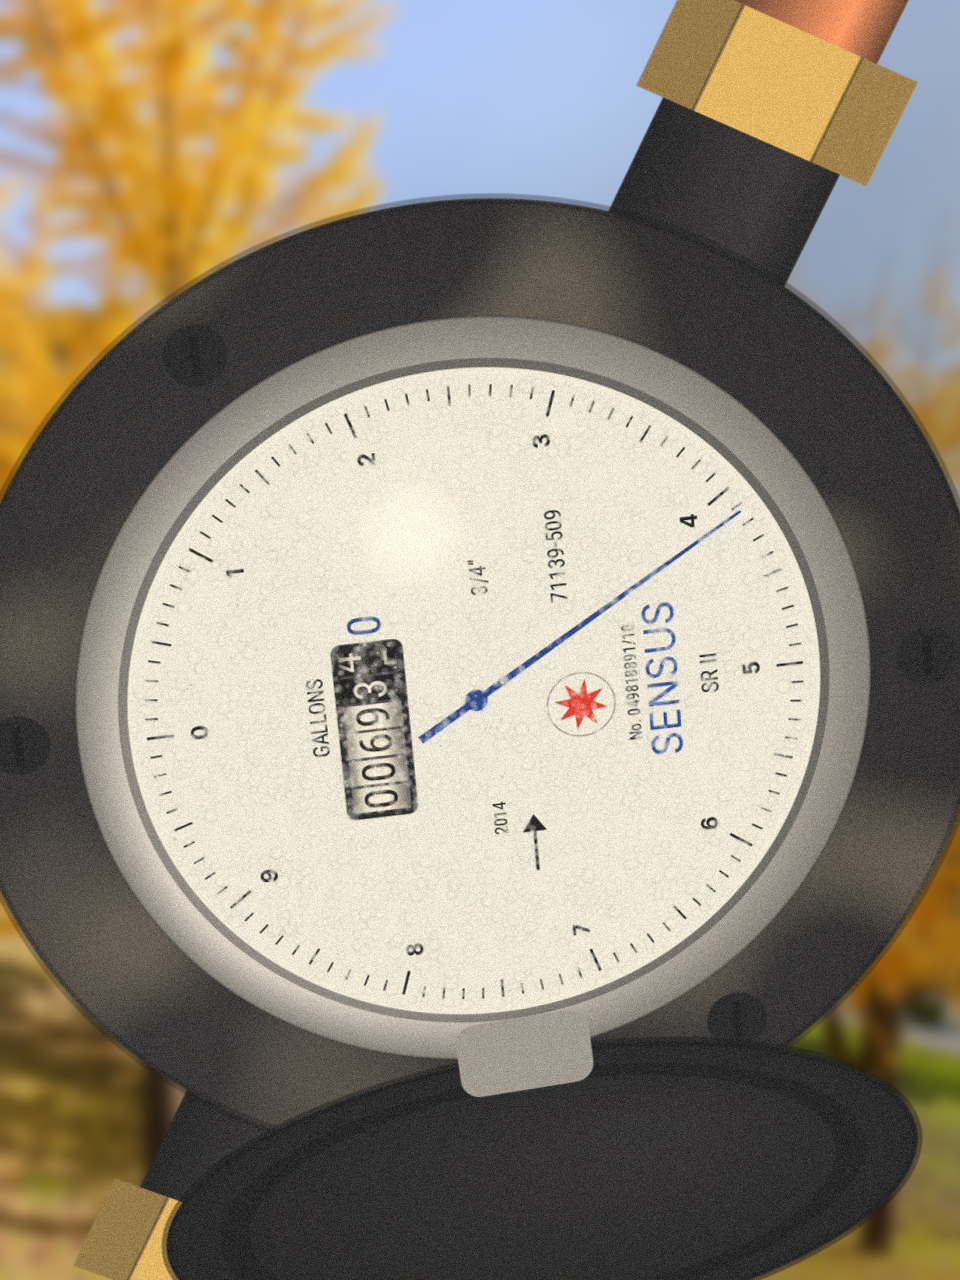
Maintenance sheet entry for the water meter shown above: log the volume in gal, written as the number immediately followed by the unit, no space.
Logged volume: 69344.1gal
